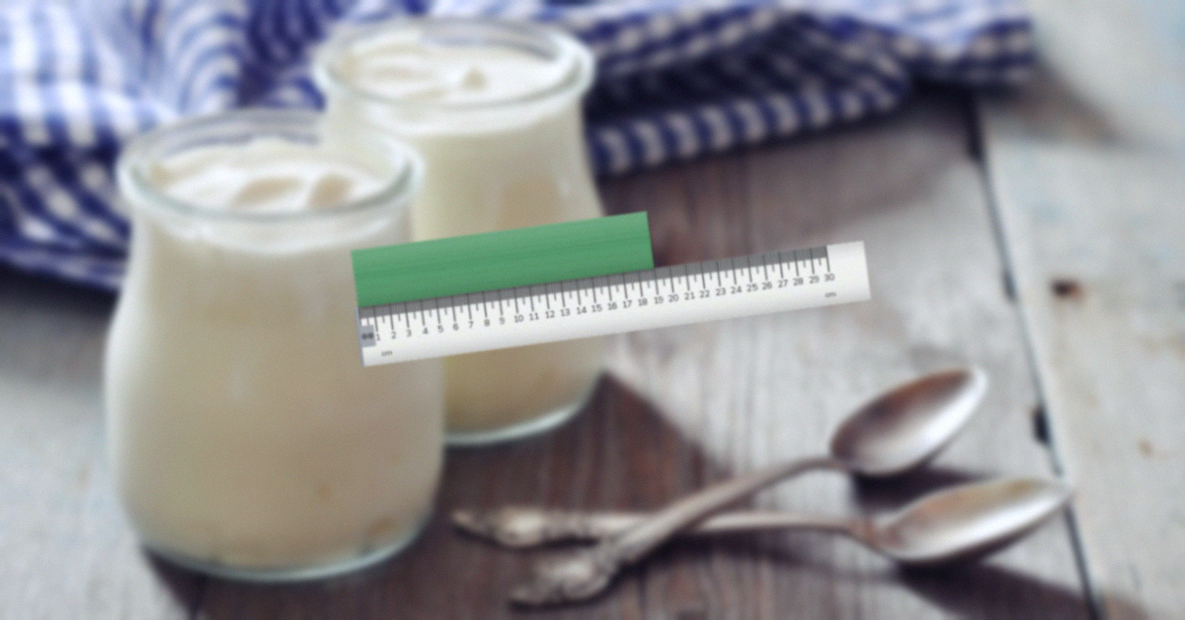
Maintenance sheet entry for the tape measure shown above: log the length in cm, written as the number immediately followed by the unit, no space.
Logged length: 19cm
